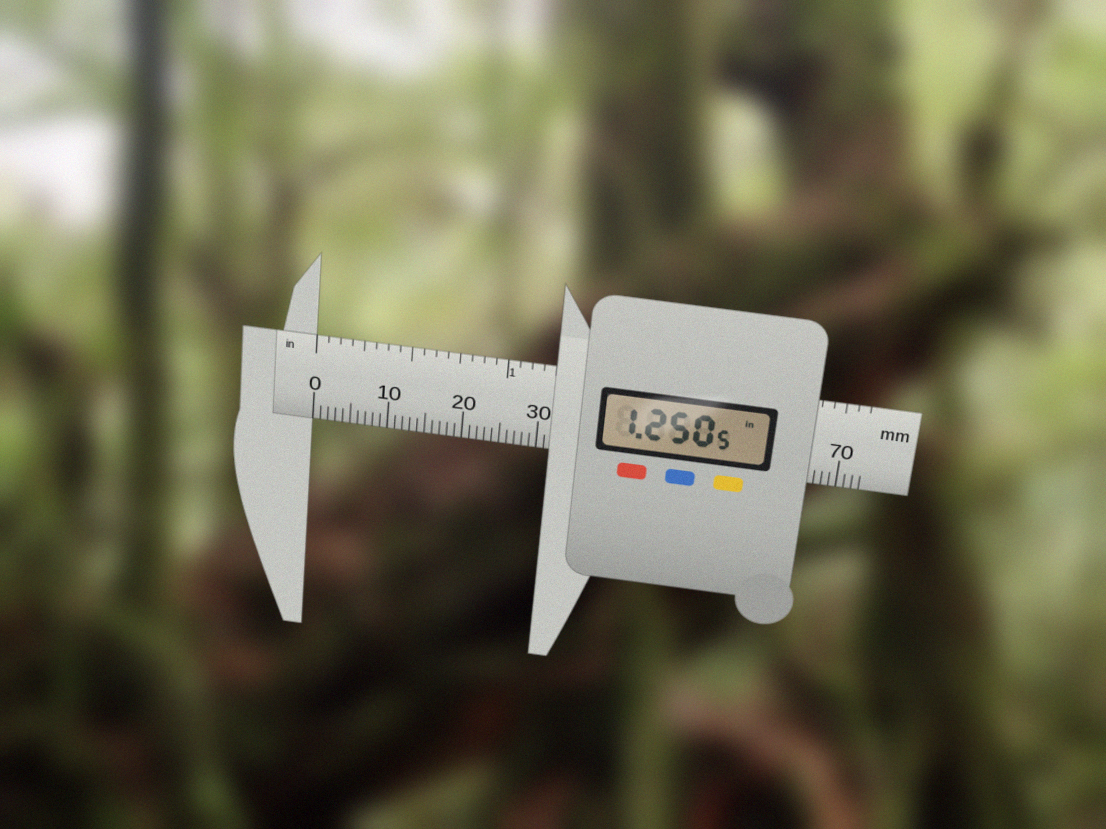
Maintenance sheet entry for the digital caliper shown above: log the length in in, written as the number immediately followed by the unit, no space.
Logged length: 1.2505in
